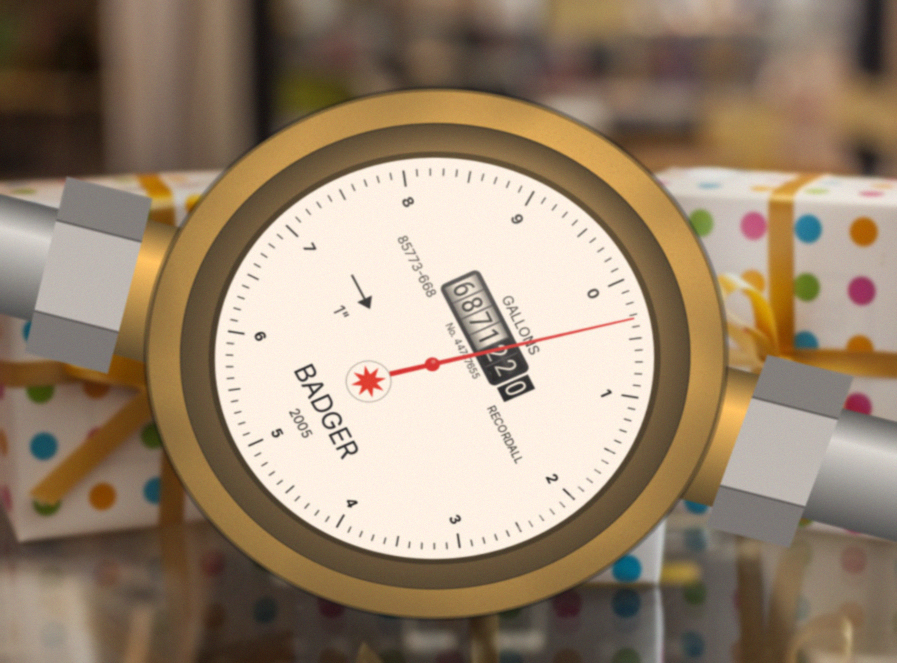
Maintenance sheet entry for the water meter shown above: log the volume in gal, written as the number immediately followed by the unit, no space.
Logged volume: 6871220.3gal
